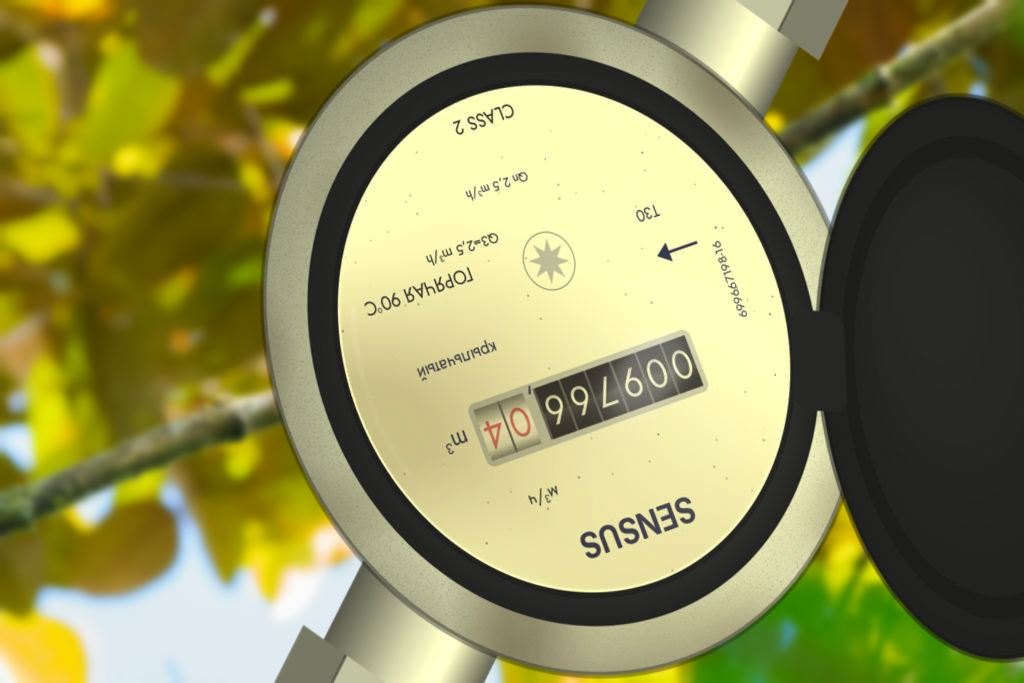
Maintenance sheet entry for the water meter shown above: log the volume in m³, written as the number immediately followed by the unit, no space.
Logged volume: 9766.04m³
